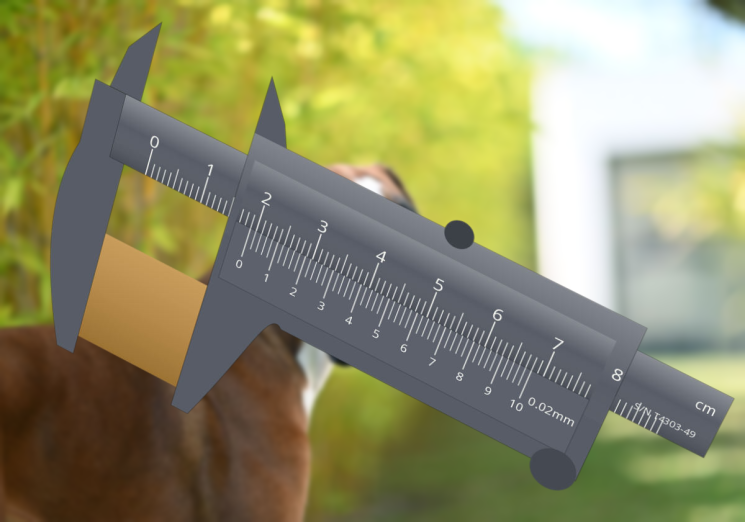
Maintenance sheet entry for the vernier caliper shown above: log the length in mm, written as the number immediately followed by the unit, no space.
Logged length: 19.0mm
